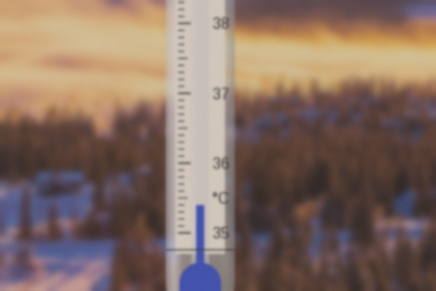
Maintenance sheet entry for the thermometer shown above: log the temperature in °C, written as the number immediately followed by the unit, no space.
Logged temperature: 35.4°C
